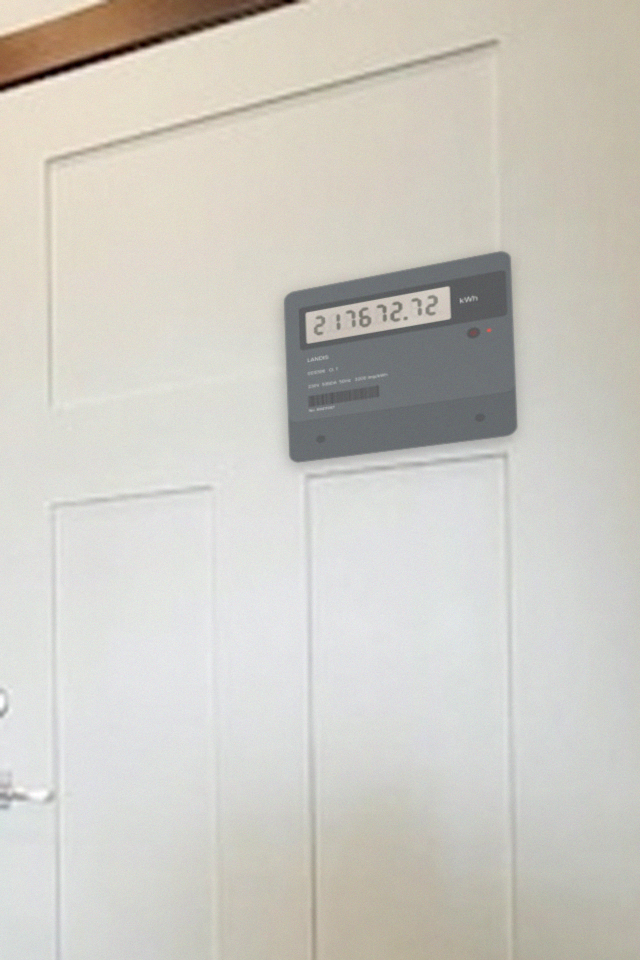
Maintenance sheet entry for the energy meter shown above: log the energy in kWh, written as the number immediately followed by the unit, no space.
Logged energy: 217672.72kWh
